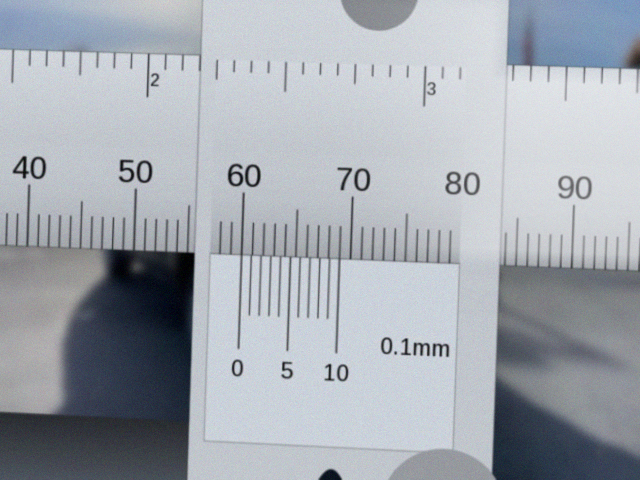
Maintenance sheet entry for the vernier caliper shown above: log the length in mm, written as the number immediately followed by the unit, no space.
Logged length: 60.0mm
